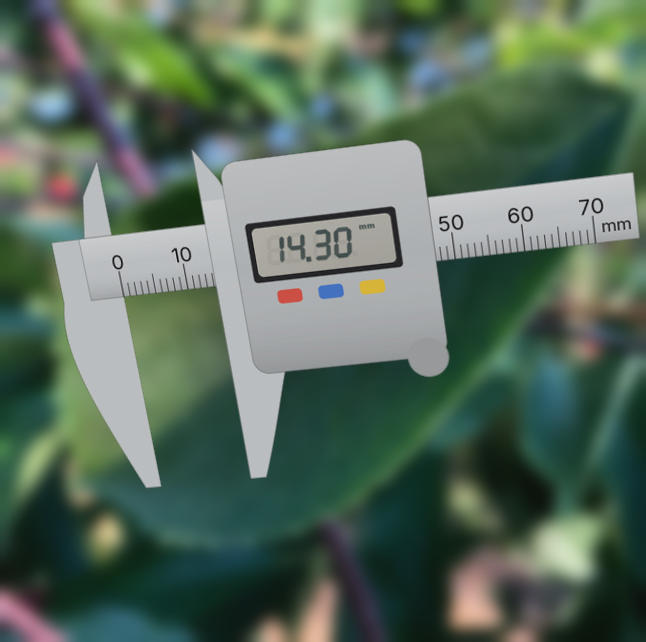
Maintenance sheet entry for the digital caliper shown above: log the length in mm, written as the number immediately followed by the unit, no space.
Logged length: 14.30mm
